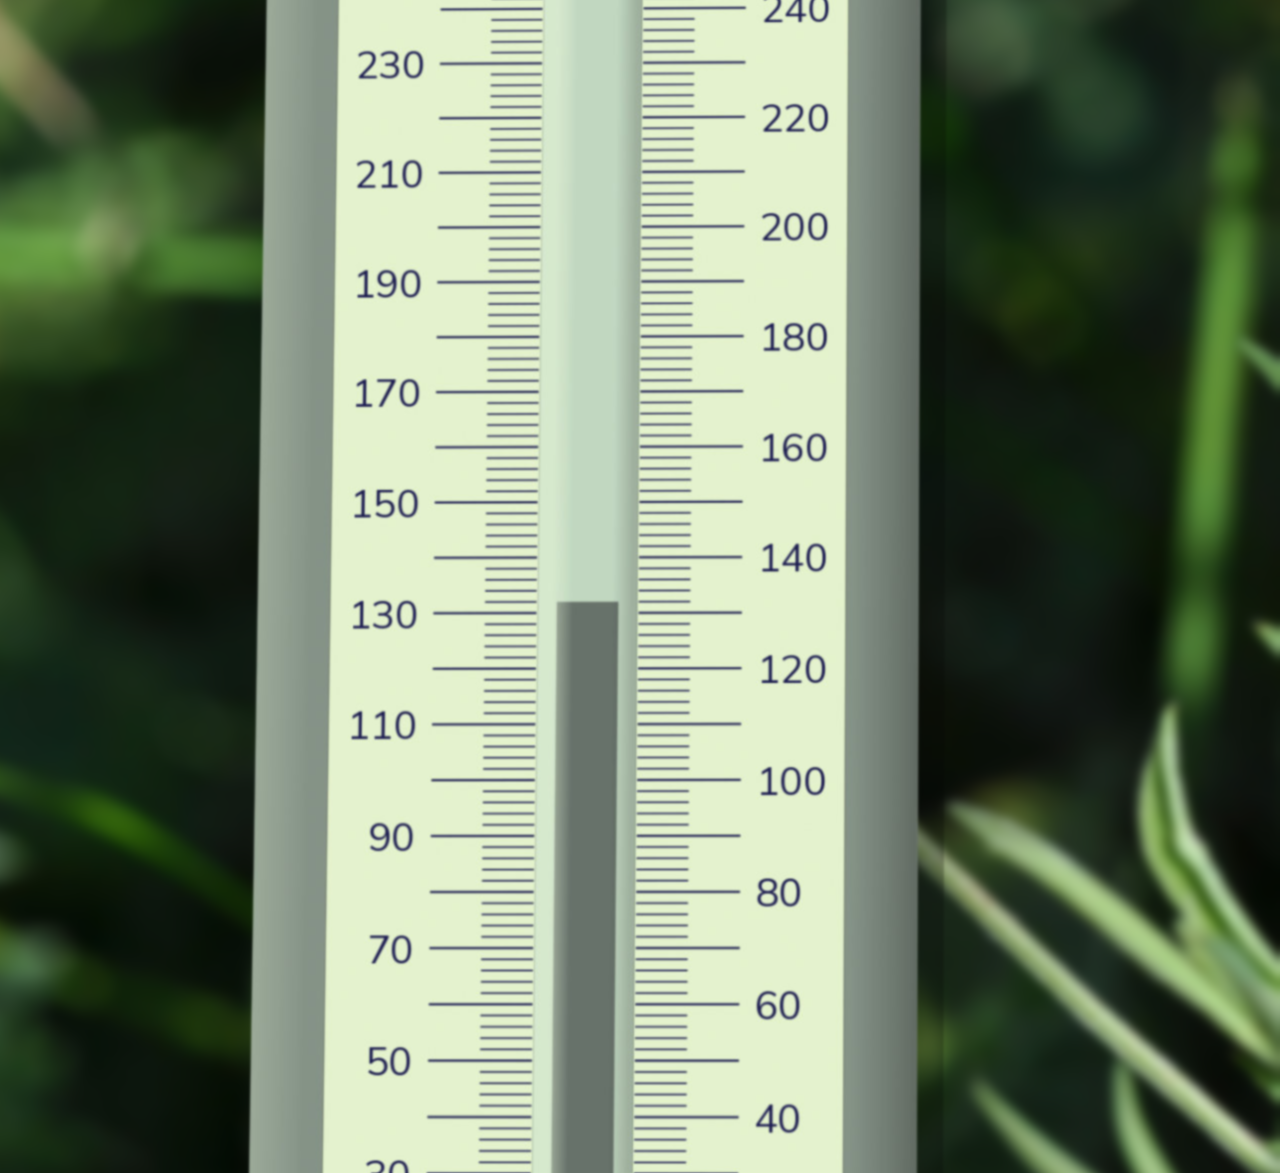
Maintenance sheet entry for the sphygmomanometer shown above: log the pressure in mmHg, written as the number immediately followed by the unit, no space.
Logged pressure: 132mmHg
